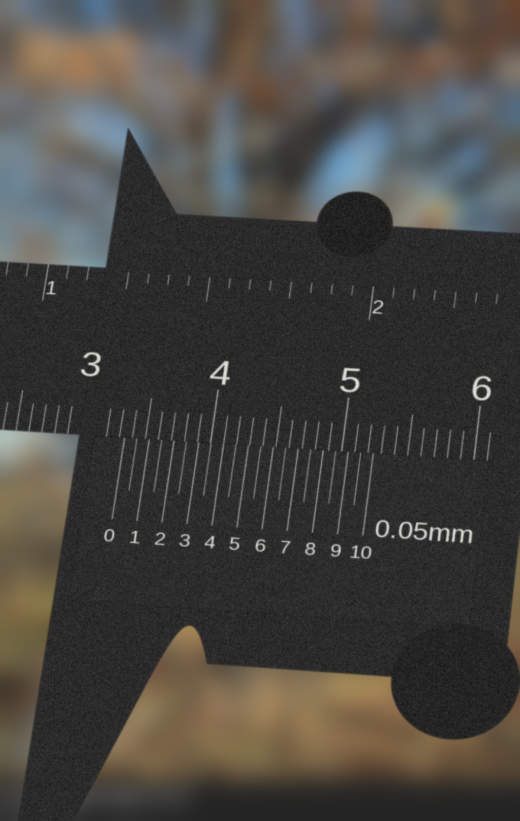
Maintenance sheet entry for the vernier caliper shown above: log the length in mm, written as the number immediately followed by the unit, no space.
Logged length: 33.4mm
